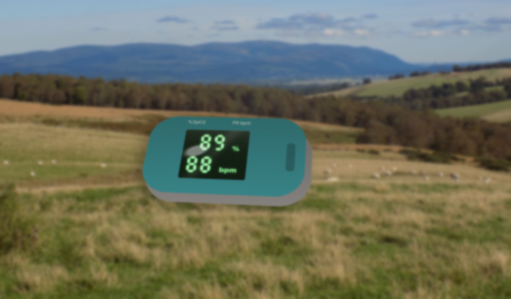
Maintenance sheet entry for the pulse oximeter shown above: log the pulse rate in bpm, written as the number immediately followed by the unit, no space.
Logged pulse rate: 88bpm
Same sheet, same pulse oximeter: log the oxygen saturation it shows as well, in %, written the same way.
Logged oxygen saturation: 89%
